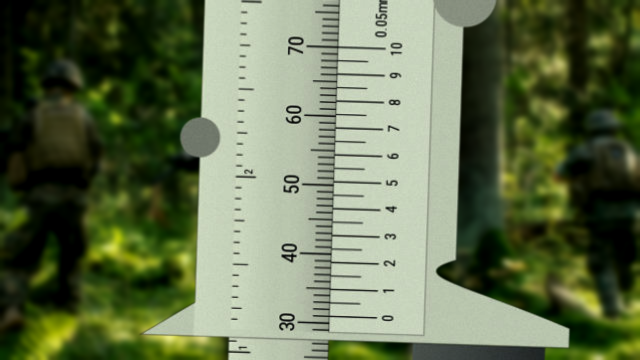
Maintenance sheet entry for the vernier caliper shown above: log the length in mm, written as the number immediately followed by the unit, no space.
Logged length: 31.0mm
